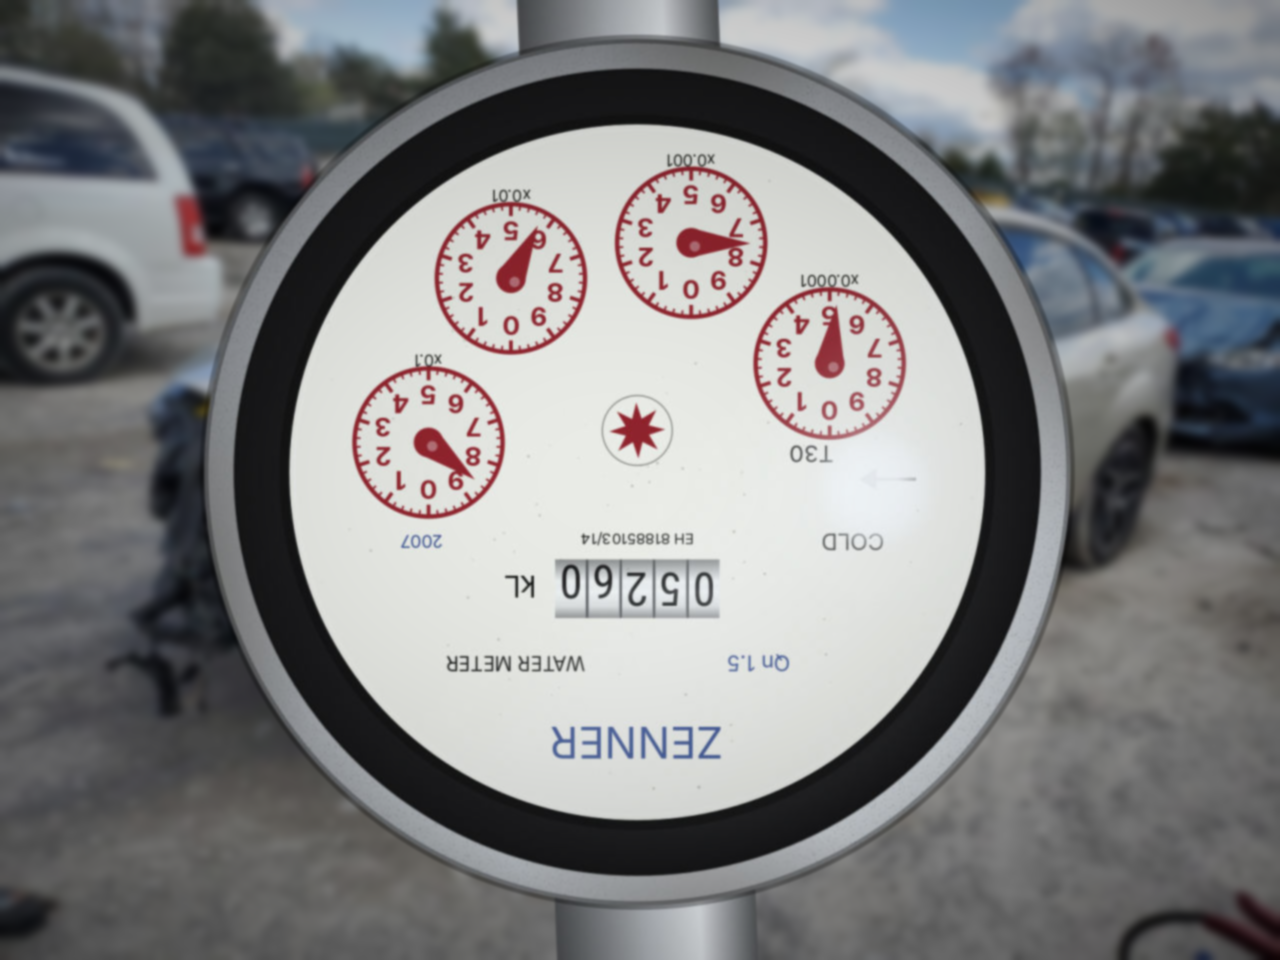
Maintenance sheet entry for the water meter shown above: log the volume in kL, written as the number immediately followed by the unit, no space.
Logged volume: 5259.8575kL
